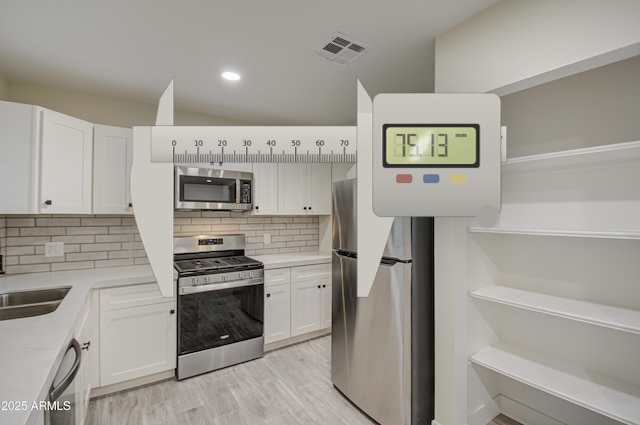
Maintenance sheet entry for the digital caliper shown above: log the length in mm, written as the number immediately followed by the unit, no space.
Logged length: 75.13mm
